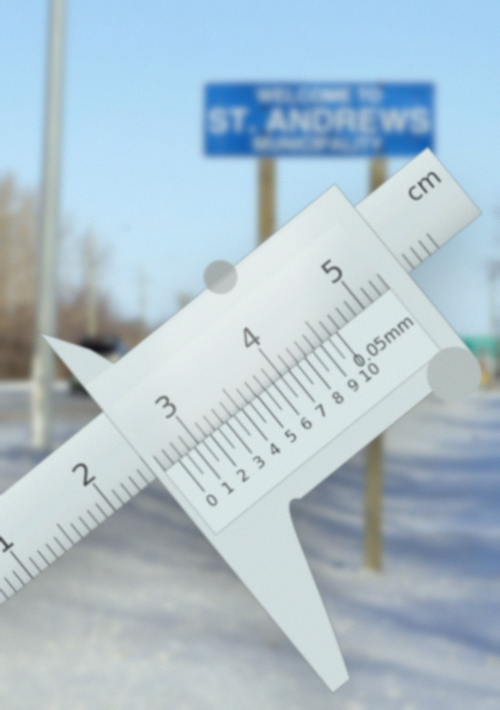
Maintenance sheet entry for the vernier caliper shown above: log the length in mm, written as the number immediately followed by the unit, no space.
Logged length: 27.6mm
